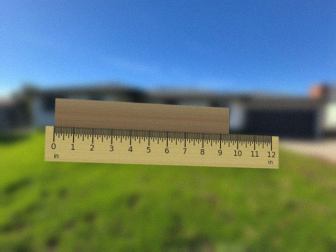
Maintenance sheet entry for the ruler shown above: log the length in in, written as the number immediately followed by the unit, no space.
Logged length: 9.5in
